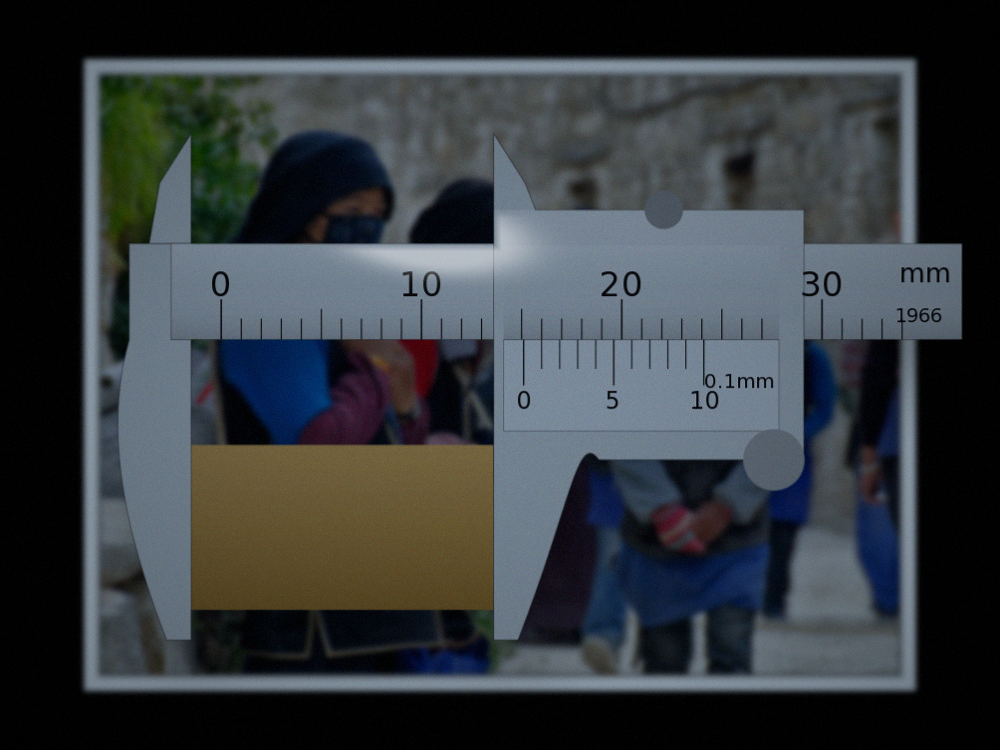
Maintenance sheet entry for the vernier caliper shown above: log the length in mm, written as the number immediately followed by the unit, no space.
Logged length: 15.1mm
